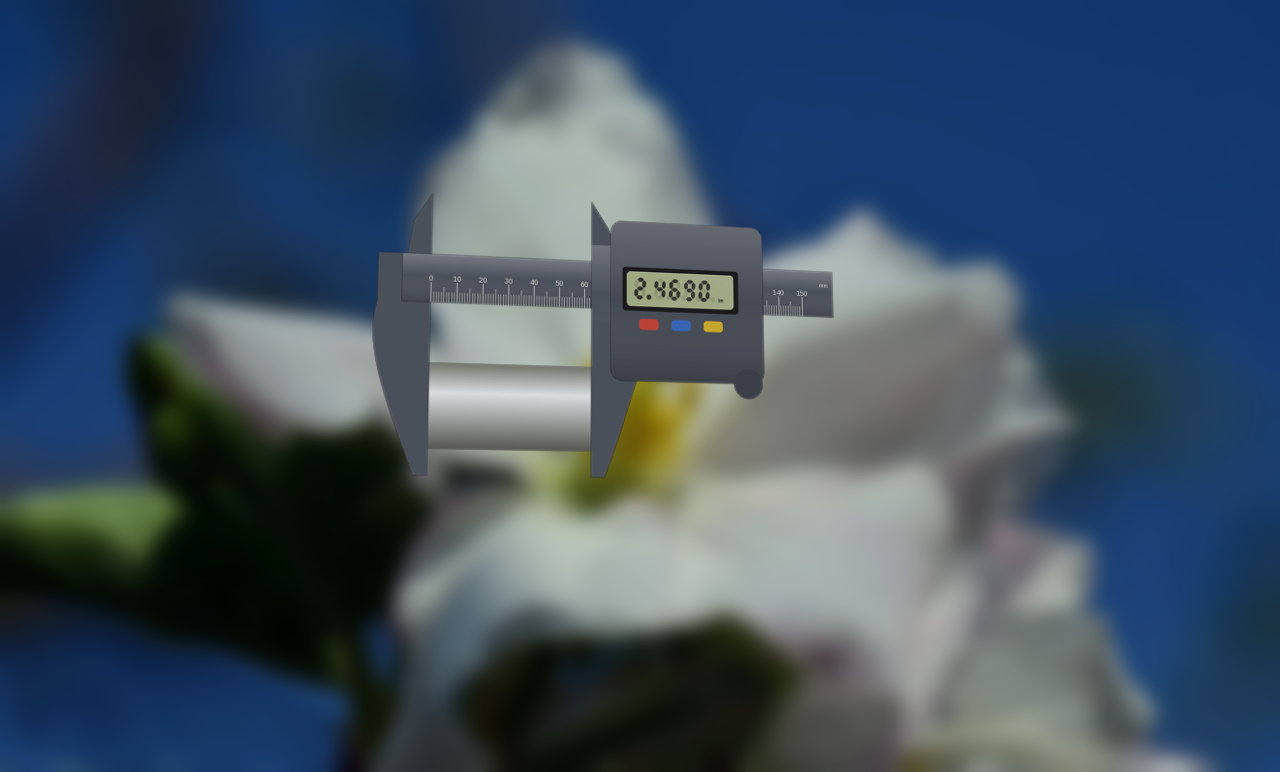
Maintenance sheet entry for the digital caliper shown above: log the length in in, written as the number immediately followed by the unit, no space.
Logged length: 2.4690in
